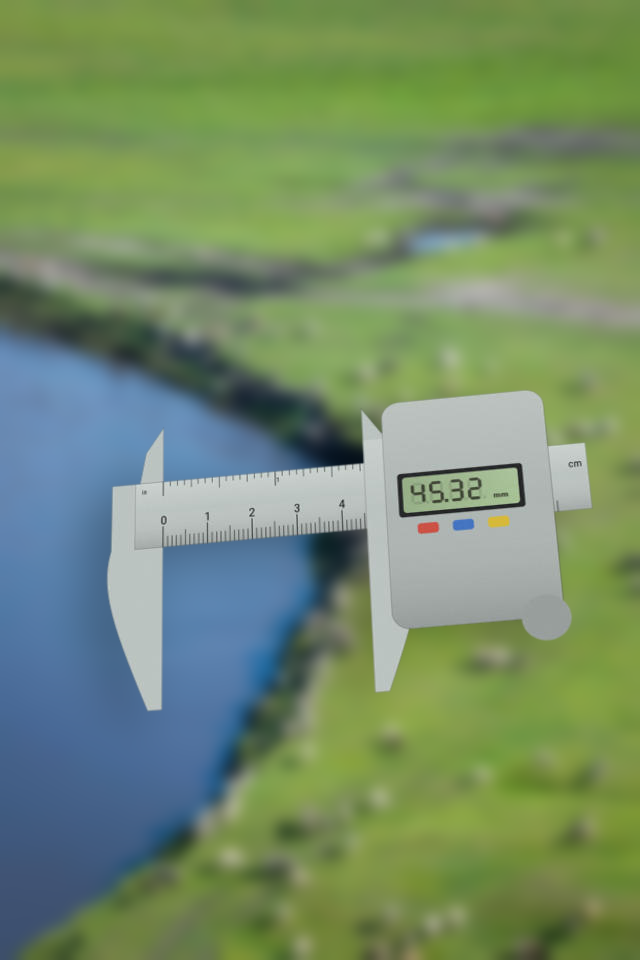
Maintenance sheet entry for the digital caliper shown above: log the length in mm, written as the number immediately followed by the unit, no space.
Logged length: 45.32mm
